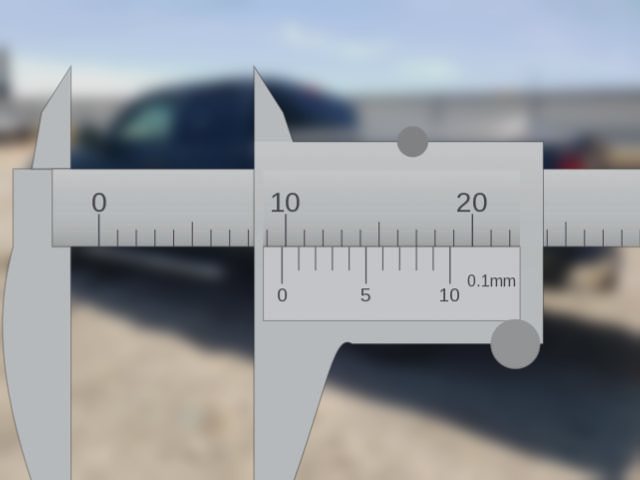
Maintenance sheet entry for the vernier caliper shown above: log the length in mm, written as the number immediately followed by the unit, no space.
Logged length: 9.8mm
